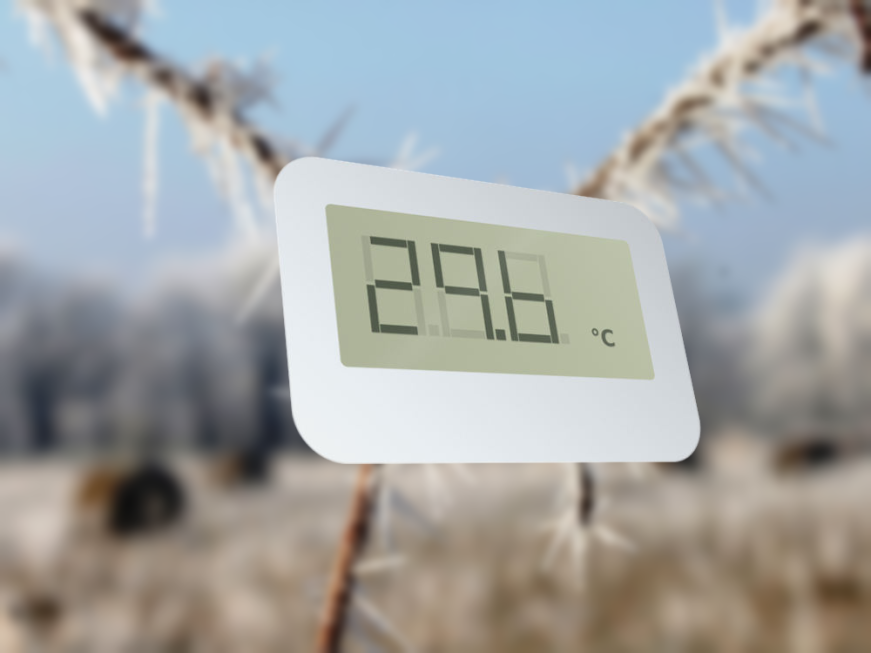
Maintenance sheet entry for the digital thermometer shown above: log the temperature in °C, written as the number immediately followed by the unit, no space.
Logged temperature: 29.6°C
